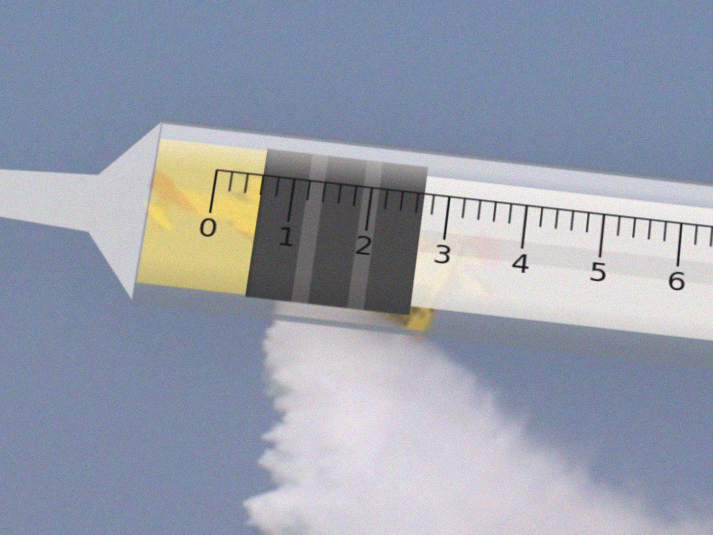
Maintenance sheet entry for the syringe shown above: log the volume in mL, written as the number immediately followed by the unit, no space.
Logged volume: 0.6mL
